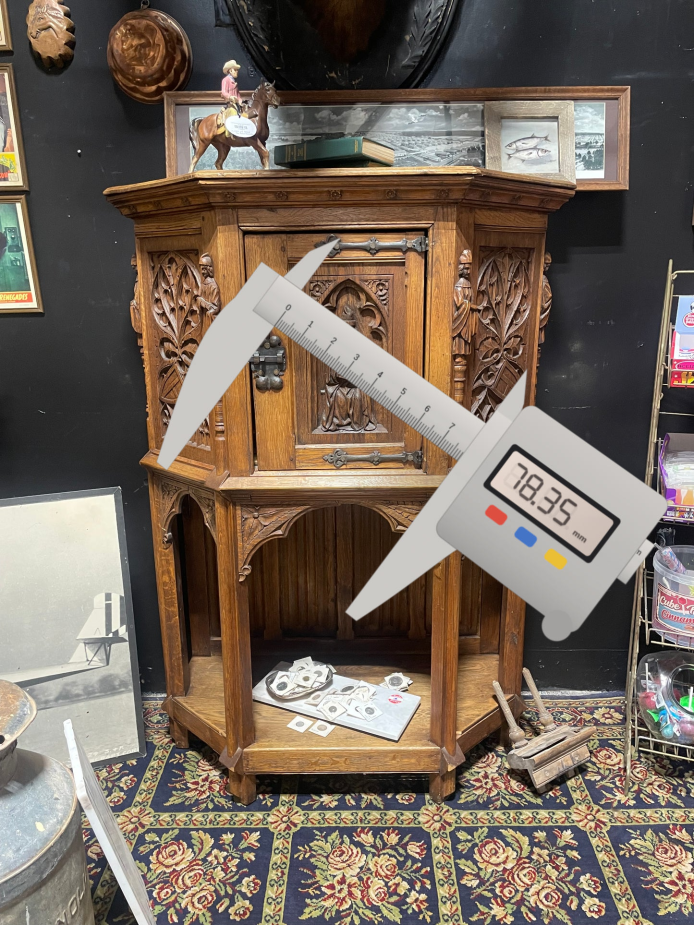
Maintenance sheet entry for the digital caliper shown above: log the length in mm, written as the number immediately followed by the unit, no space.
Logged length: 78.35mm
